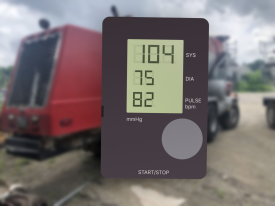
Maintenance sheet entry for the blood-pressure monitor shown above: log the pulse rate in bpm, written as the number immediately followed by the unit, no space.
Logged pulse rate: 82bpm
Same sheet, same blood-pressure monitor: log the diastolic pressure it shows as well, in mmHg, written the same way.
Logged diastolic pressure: 75mmHg
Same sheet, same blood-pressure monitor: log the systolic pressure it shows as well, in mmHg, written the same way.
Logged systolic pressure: 104mmHg
